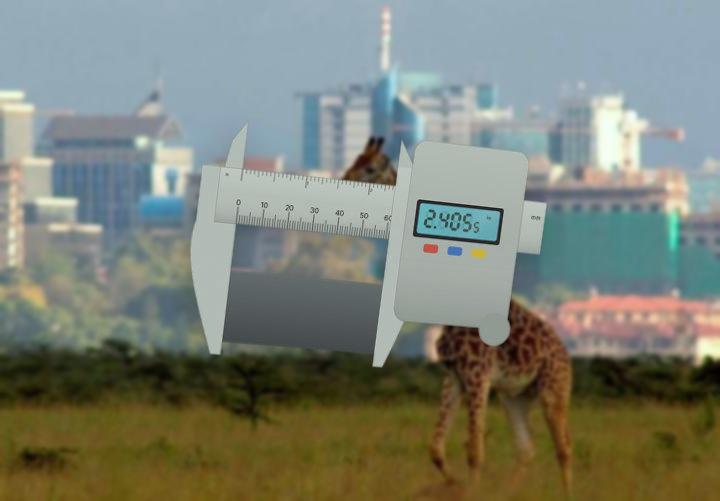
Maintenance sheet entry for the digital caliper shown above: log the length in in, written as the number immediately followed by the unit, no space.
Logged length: 2.4055in
